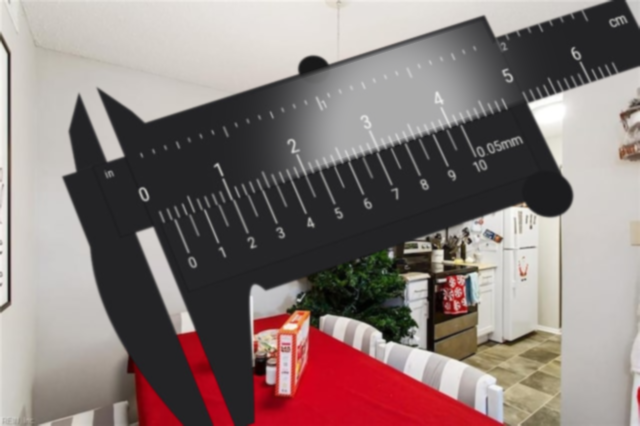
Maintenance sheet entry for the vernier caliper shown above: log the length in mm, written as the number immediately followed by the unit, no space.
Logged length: 2.4mm
